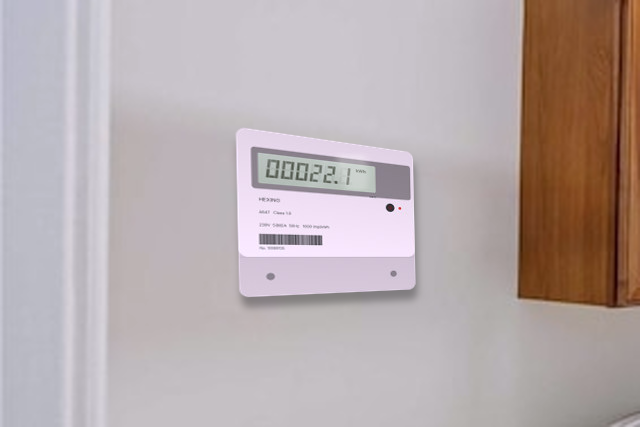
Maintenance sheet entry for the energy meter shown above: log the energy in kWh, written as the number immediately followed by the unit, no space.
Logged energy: 22.1kWh
